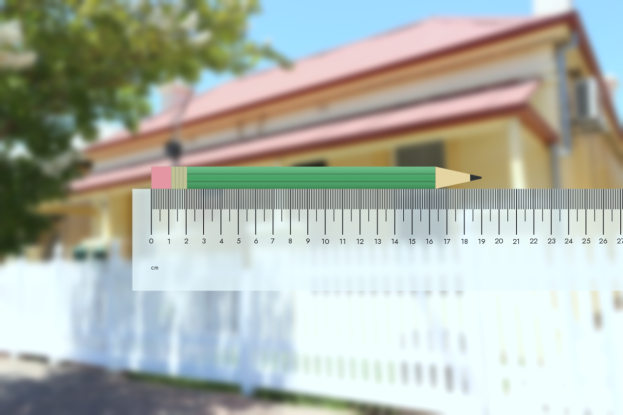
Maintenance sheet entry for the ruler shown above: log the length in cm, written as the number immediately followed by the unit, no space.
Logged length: 19cm
